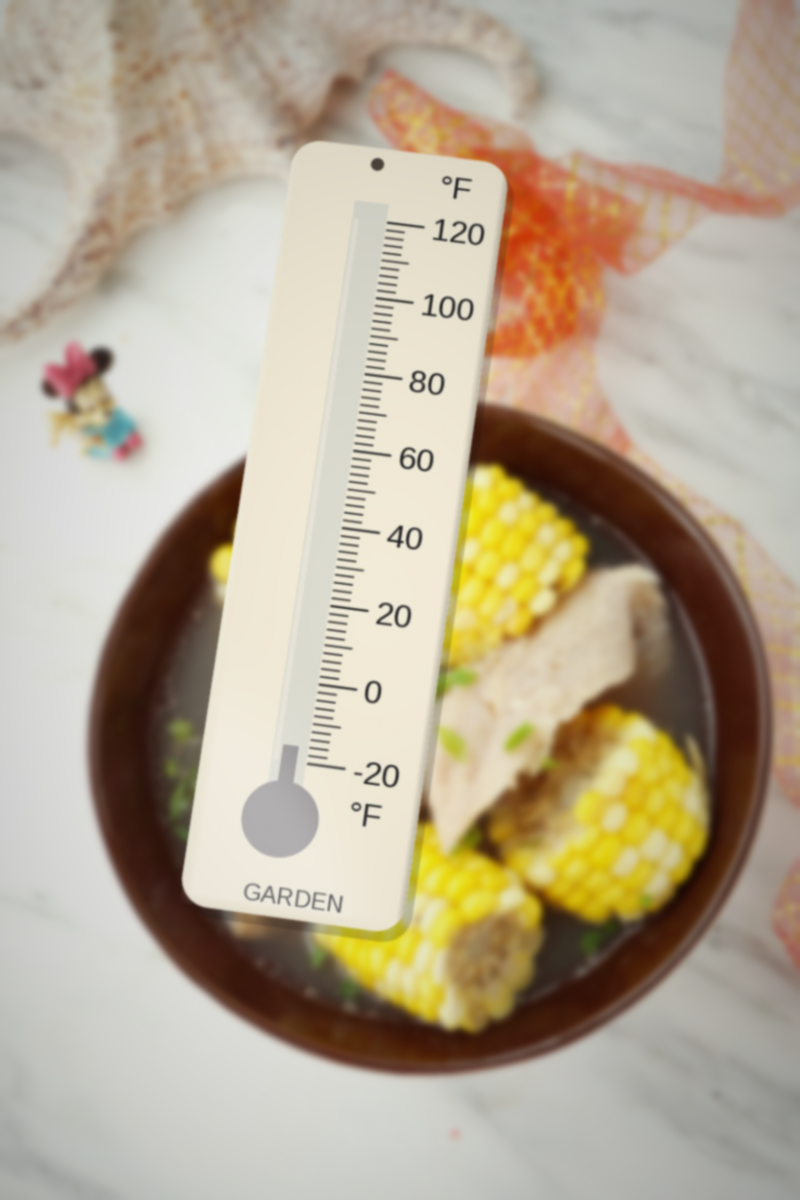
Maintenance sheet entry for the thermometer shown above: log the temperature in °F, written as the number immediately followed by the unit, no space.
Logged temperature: -16°F
